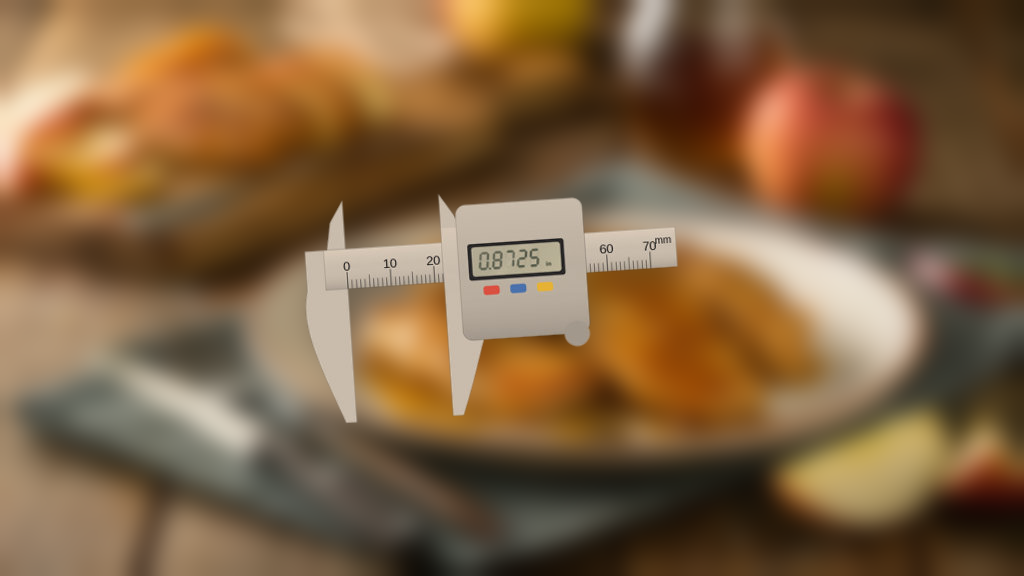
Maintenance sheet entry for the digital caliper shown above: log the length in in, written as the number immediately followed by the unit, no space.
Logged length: 0.8725in
